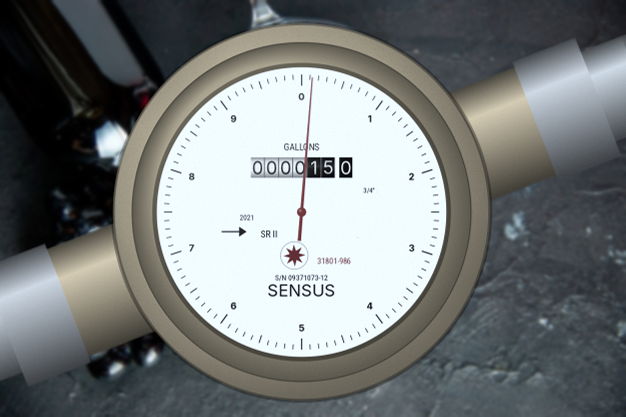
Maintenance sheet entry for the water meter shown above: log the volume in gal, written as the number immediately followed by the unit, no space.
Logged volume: 150.1gal
